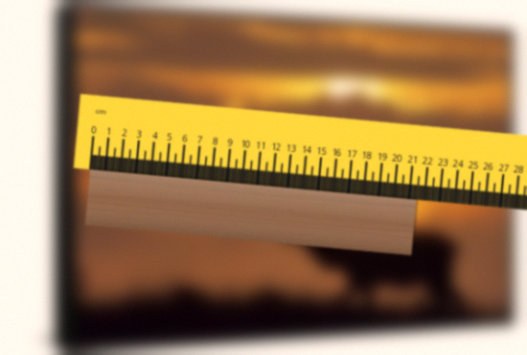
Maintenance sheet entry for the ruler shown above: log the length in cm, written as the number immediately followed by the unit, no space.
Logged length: 21.5cm
